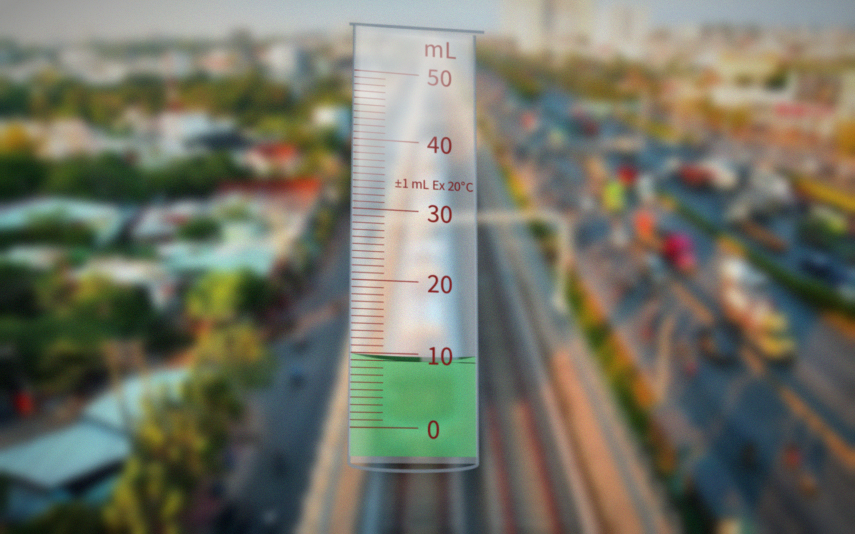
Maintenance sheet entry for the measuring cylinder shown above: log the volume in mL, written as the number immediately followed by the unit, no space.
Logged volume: 9mL
